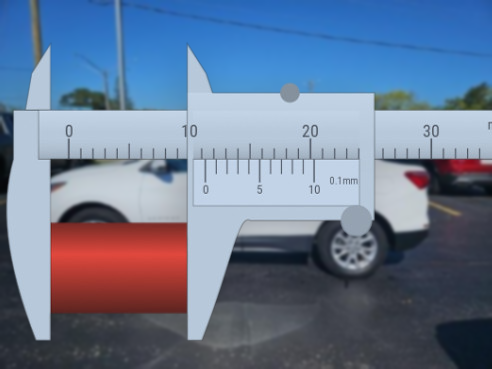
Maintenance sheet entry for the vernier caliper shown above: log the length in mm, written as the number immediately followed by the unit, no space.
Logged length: 11.3mm
